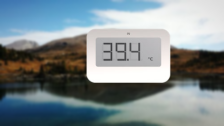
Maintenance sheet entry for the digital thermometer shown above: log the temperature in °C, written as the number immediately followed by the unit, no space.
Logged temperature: 39.4°C
